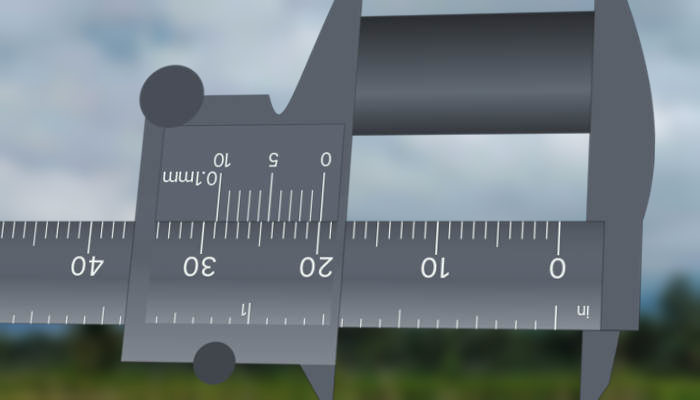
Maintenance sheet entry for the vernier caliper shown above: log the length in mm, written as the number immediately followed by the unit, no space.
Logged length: 19.9mm
